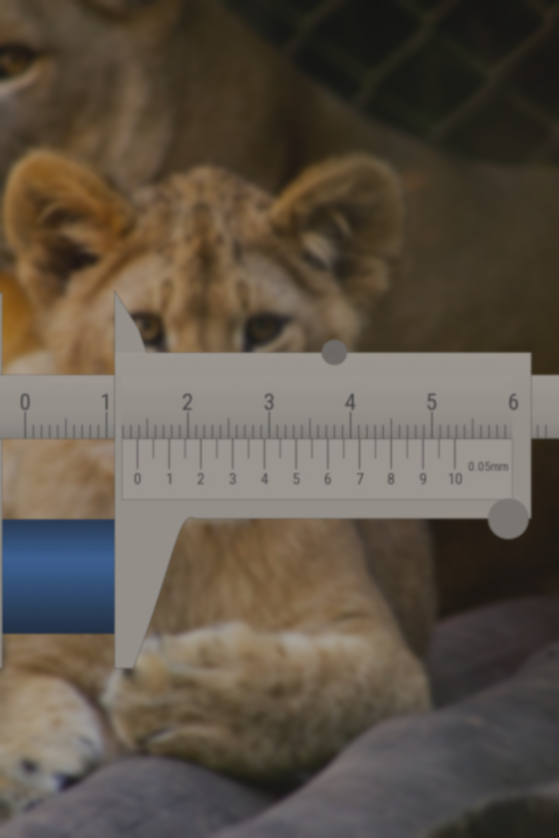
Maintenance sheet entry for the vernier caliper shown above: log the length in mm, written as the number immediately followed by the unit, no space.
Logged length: 13.8mm
